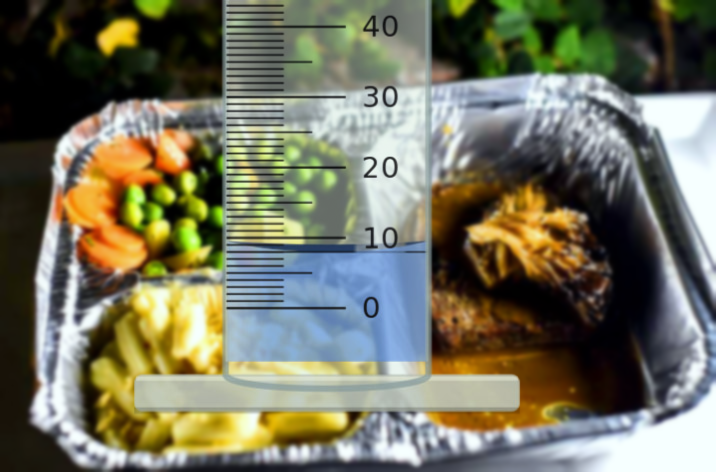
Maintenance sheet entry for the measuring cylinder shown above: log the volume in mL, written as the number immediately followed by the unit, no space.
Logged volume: 8mL
